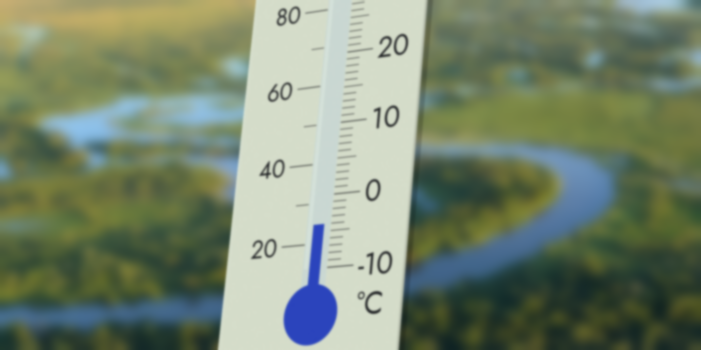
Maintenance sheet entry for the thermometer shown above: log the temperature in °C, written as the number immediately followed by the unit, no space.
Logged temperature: -4°C
